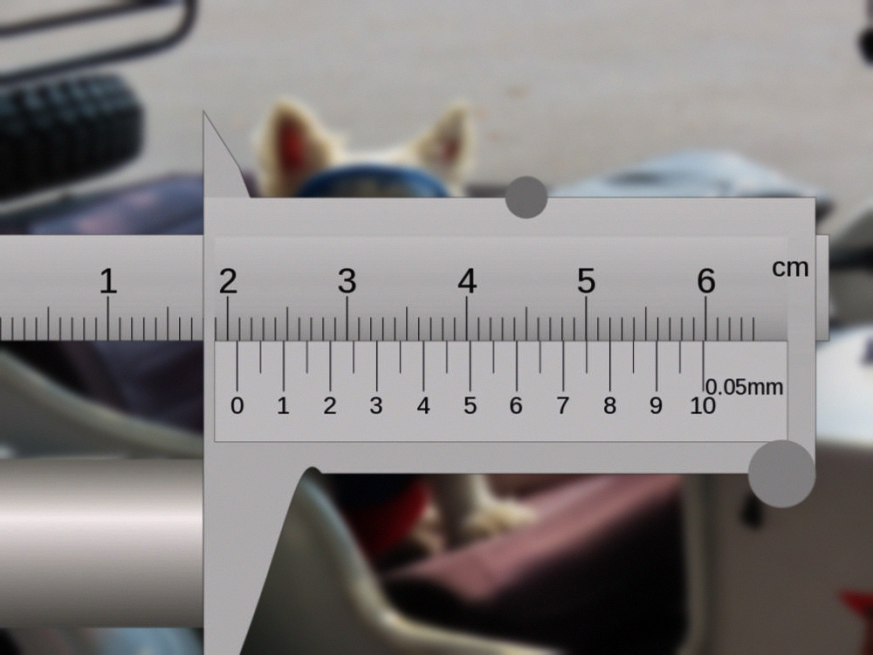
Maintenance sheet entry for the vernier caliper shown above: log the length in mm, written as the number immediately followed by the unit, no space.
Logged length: 20.8mm
